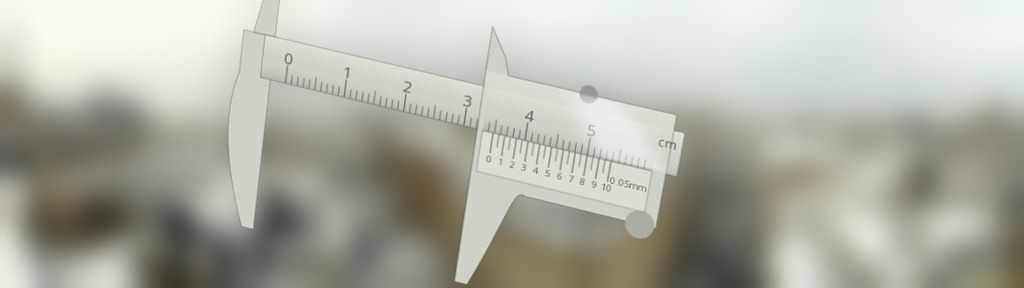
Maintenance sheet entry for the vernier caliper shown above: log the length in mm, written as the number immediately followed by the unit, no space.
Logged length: 34.8mm
